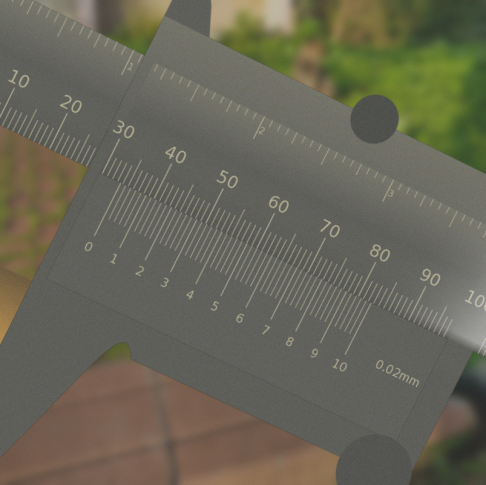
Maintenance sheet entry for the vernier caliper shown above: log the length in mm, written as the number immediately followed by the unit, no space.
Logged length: 33.6mm
